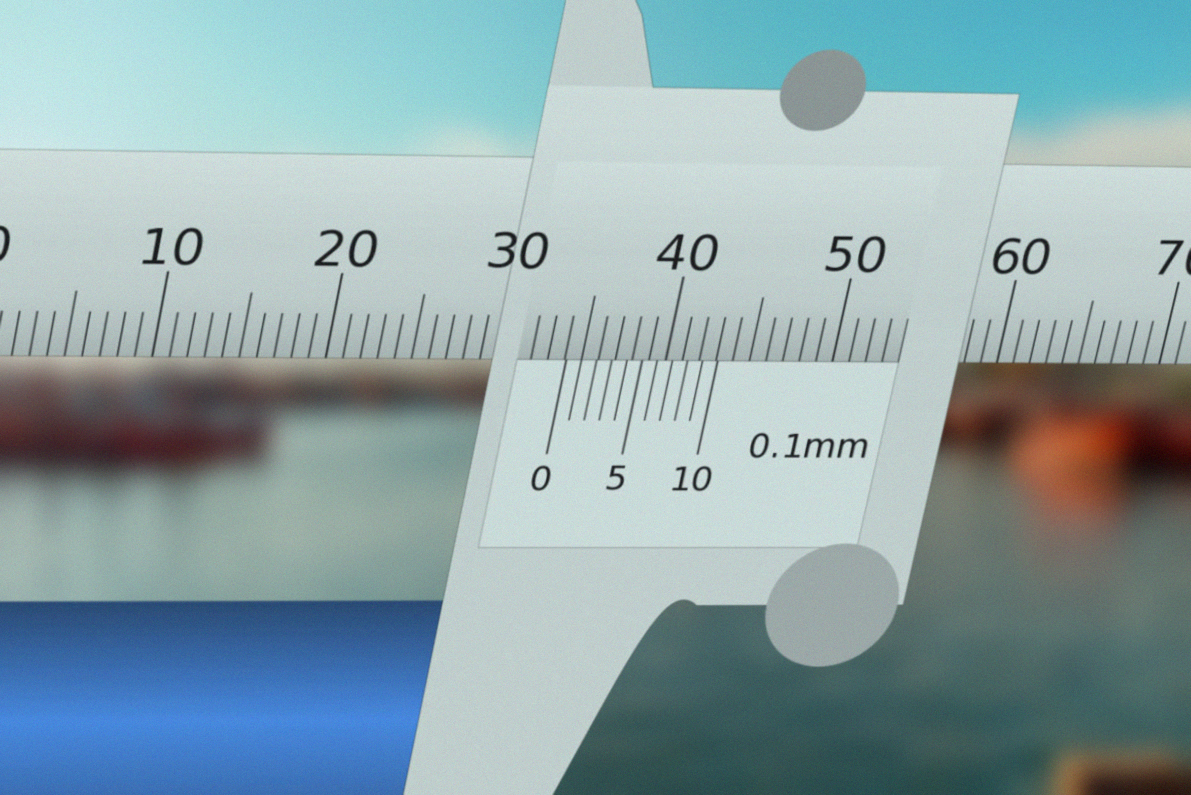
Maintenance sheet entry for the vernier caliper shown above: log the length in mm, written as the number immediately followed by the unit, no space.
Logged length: 34.1mm
